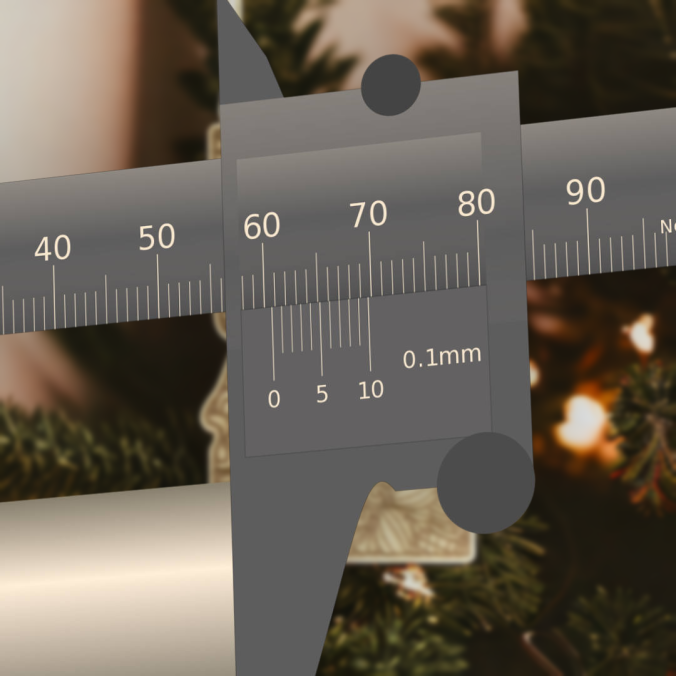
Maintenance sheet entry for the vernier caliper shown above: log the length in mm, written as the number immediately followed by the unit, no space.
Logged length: 60.7mm
